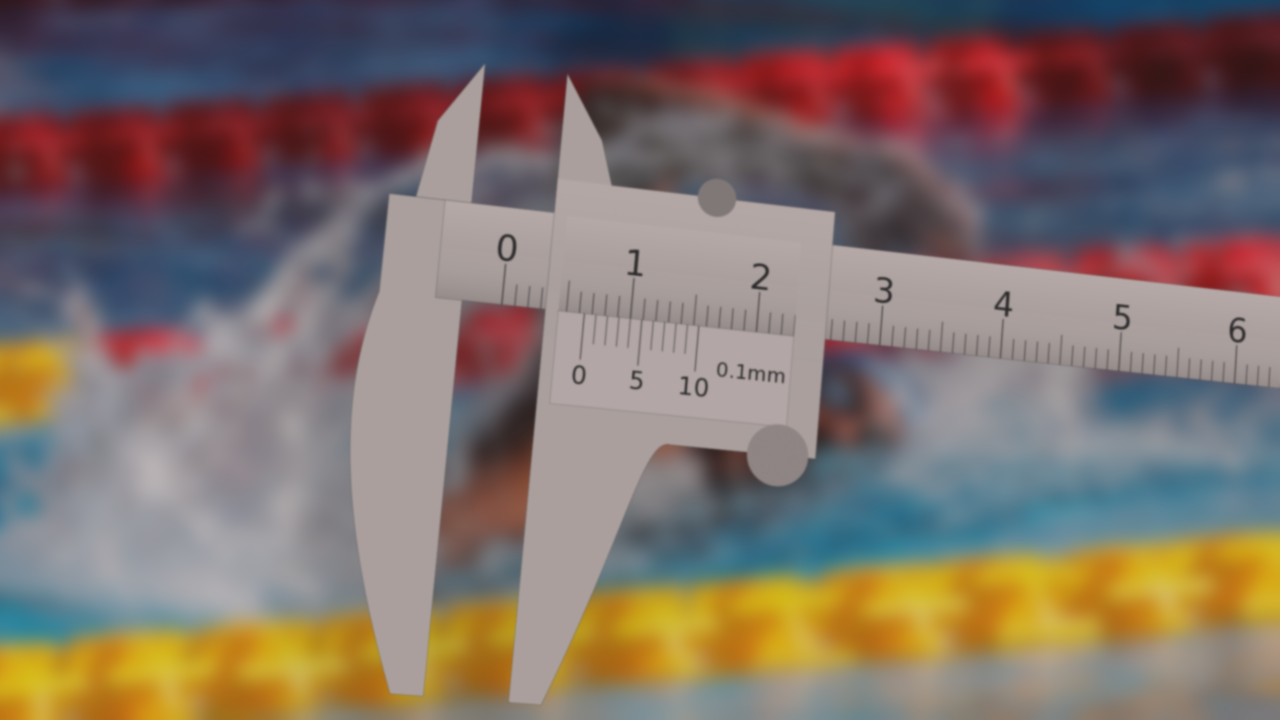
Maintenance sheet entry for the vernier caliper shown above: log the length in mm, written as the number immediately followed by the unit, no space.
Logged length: 6.4mm
